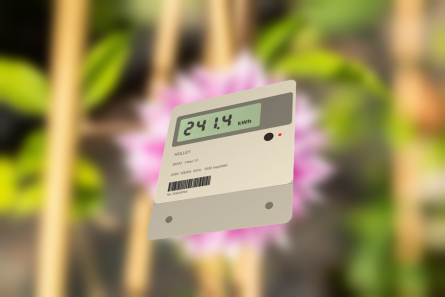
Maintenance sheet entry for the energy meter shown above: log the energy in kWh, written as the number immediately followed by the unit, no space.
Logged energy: 241.4kWh
